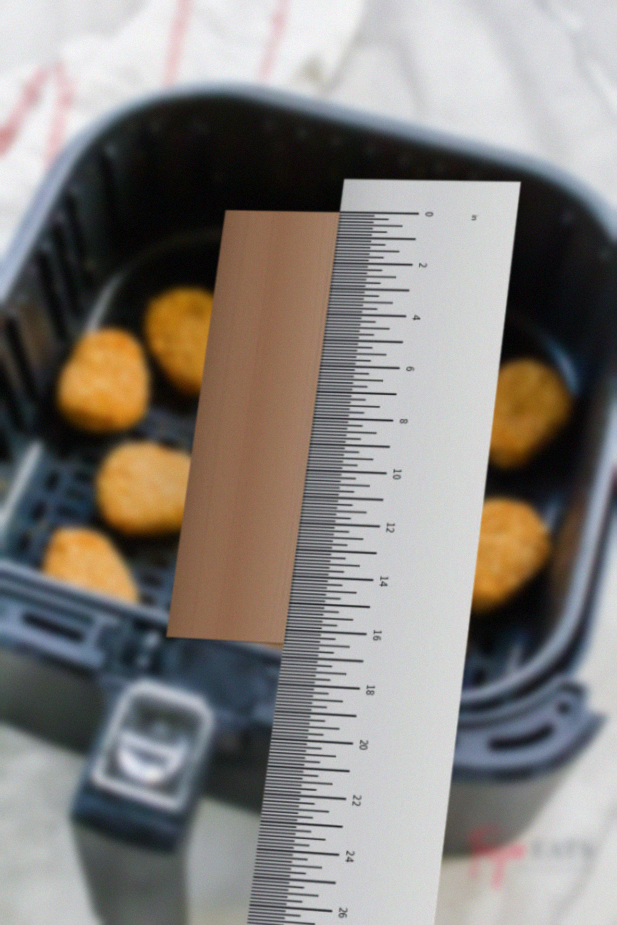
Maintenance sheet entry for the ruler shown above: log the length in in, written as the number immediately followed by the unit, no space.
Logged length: 16.5in
